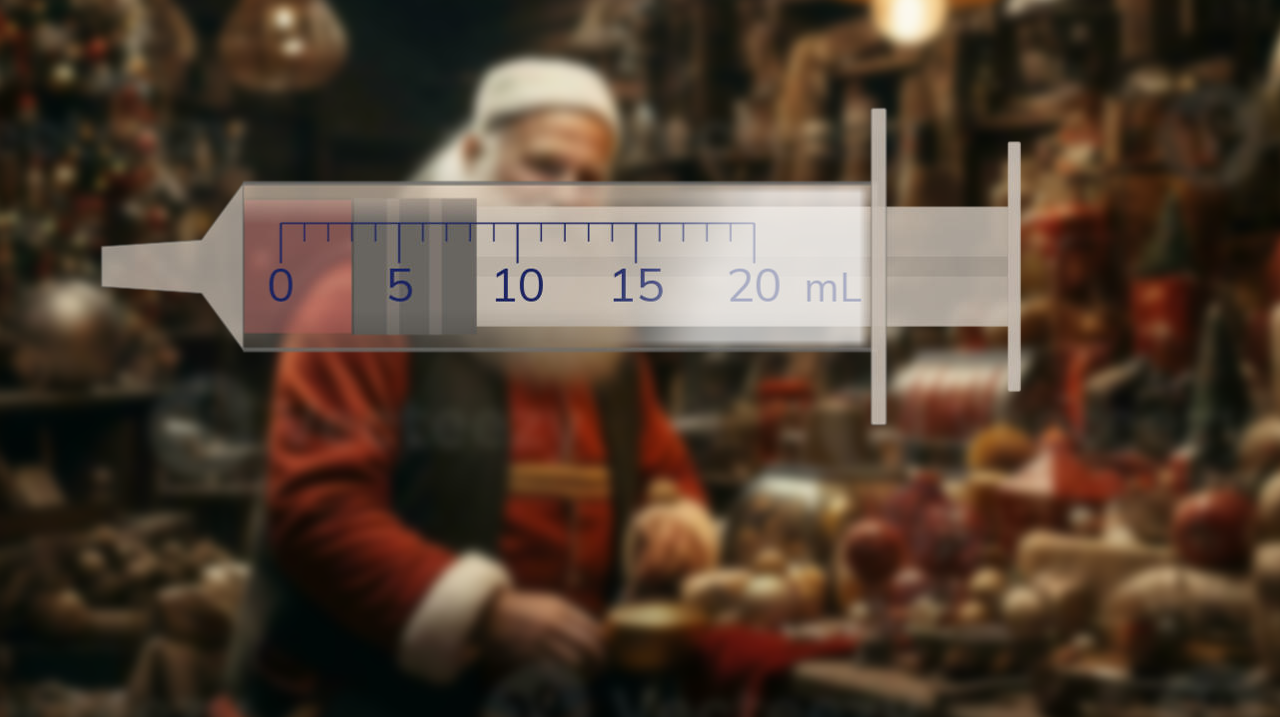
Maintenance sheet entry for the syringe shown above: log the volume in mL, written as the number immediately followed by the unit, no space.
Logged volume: 3mL
